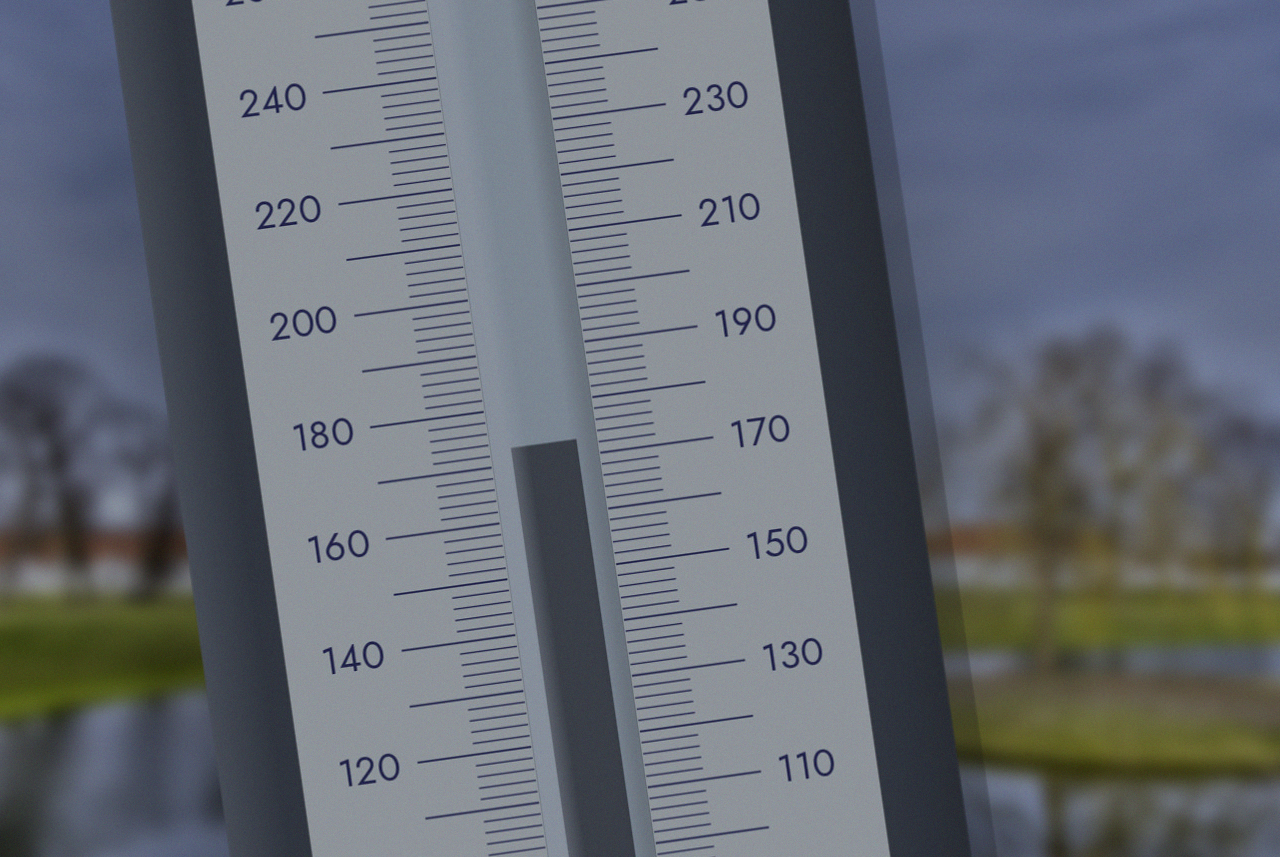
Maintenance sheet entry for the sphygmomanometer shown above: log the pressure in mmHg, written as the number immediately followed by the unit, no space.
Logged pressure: 173mmHg
